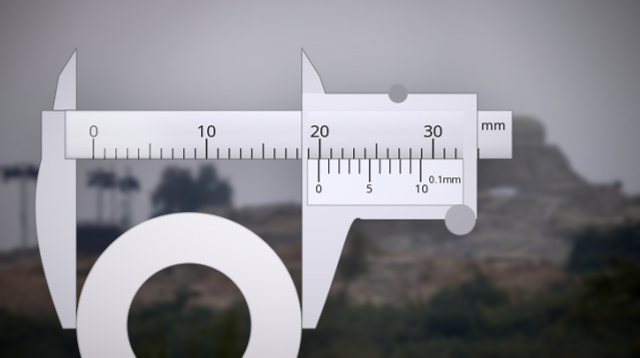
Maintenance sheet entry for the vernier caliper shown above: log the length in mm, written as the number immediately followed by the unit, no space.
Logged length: 19.9mm
